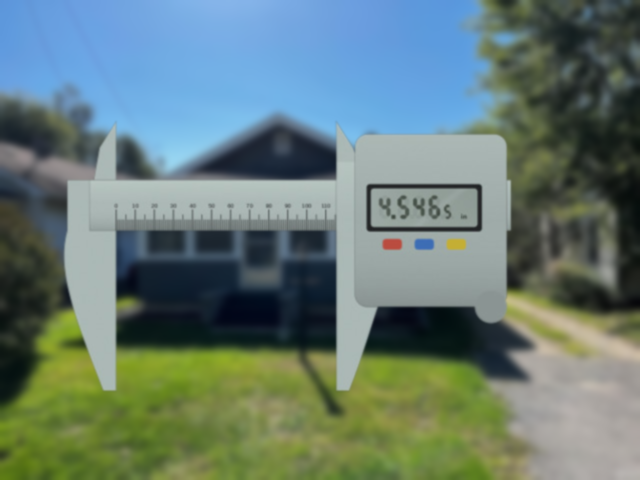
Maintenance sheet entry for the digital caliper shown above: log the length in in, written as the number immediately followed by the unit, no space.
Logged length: 4.5465in
